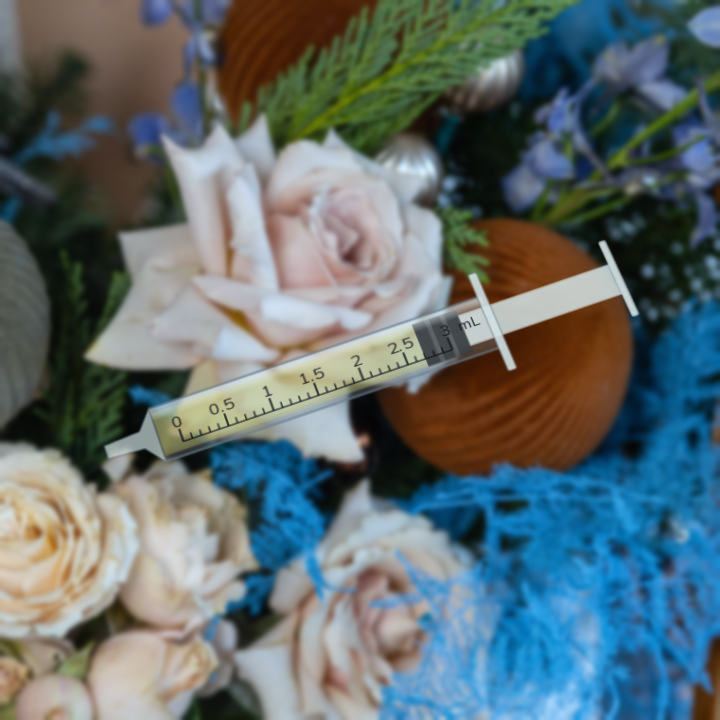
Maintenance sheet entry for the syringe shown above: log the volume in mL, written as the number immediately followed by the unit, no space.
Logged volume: 2.7mL
